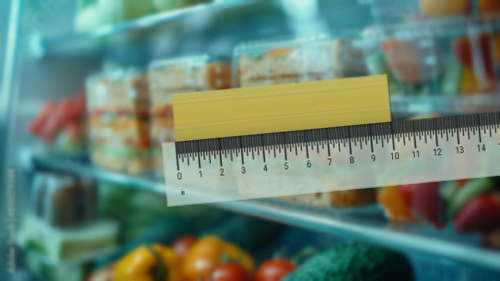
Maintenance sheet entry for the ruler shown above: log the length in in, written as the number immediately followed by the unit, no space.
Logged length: 10in
